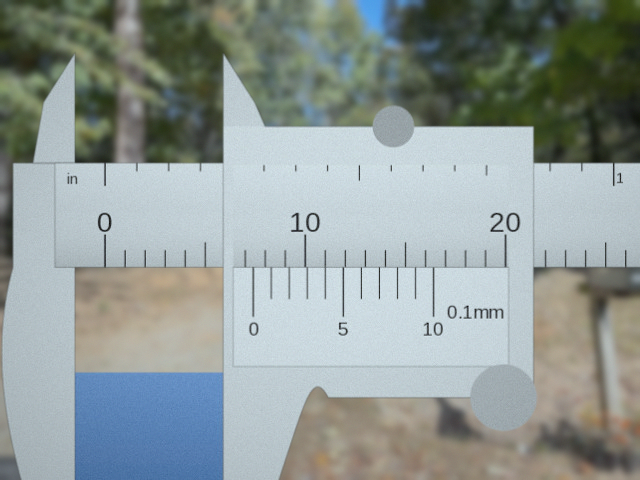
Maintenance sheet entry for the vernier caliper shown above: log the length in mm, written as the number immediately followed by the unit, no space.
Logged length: 7.4mm
